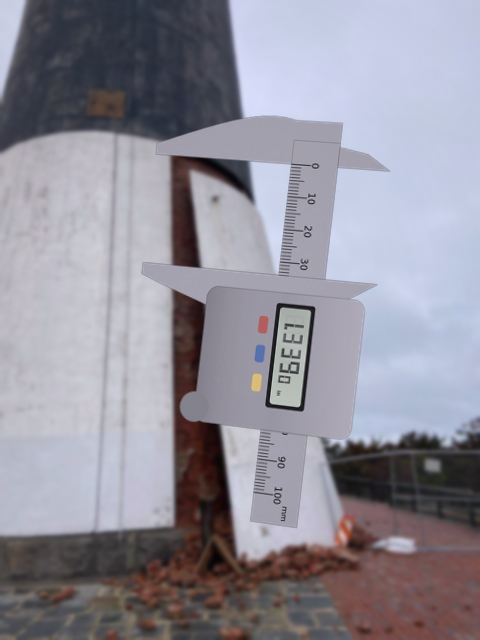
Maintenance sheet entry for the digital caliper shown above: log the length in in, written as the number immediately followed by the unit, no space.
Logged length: 1.3390in
